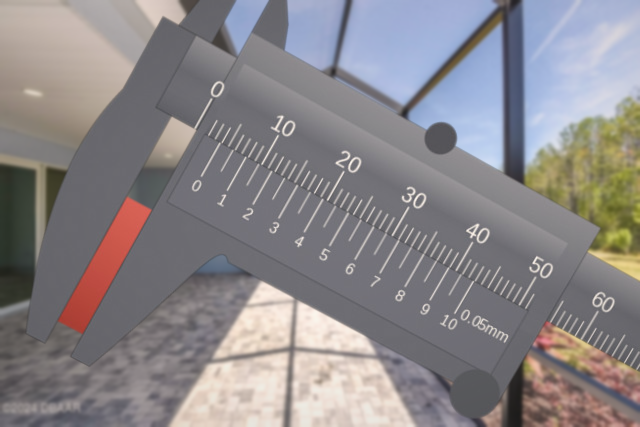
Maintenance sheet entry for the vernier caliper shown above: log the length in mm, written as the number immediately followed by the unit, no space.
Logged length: 3.8mm
